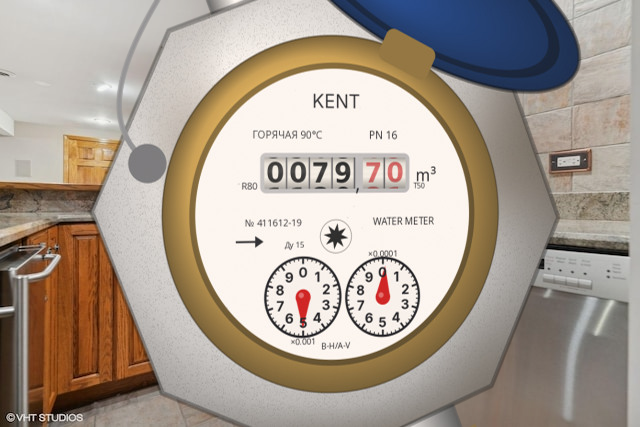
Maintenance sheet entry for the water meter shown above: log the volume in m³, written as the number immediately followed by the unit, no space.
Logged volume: 79.7050m³
